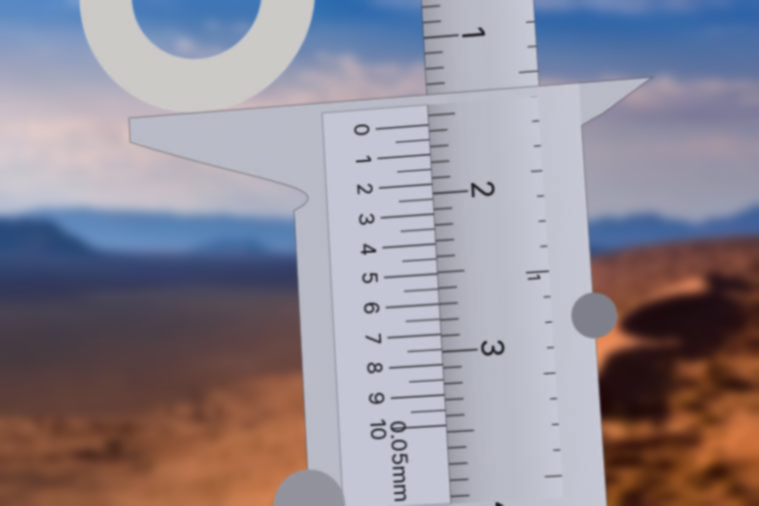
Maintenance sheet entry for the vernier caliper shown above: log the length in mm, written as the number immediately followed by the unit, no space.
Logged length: 15.6mm
